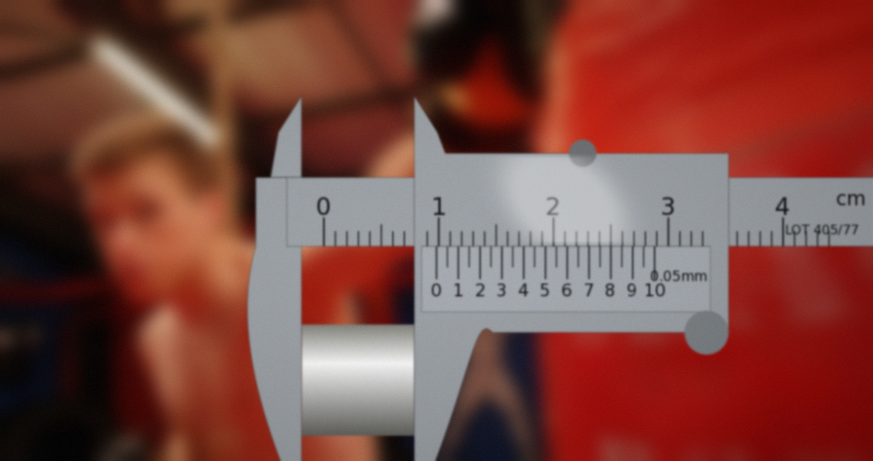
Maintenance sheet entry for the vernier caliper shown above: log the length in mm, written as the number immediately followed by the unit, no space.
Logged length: 9.8mm
